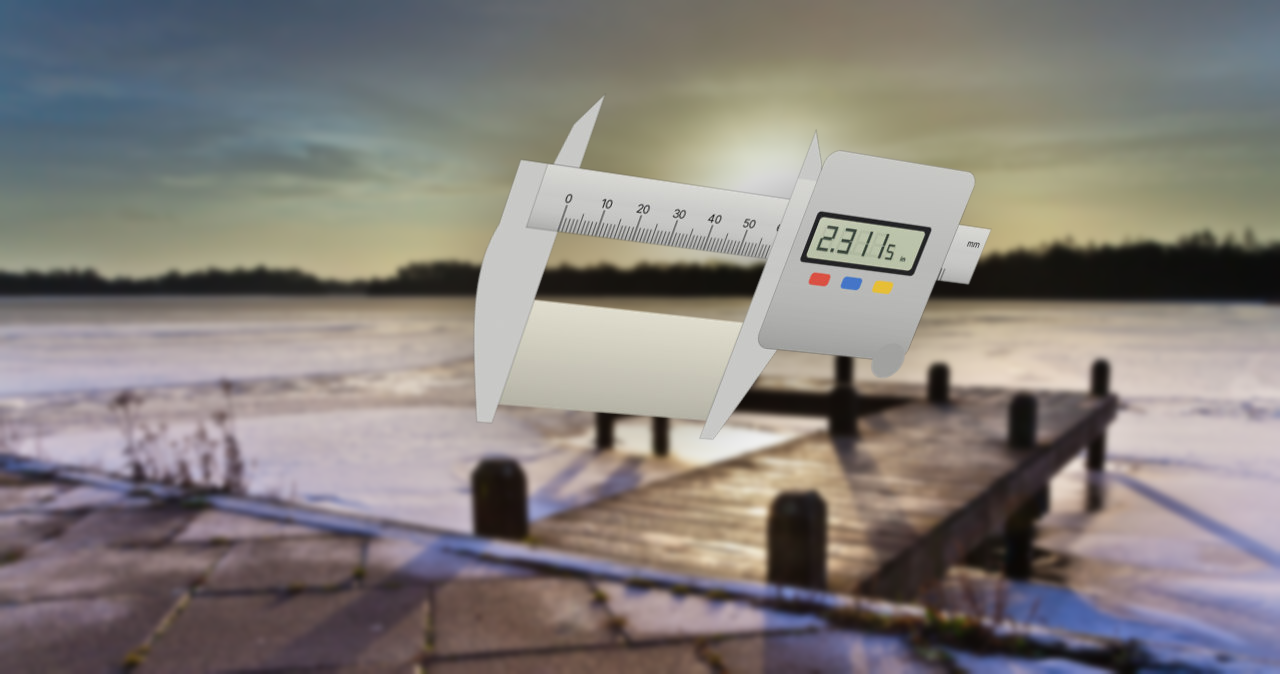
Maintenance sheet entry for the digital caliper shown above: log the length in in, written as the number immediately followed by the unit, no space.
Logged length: 2.3115in
